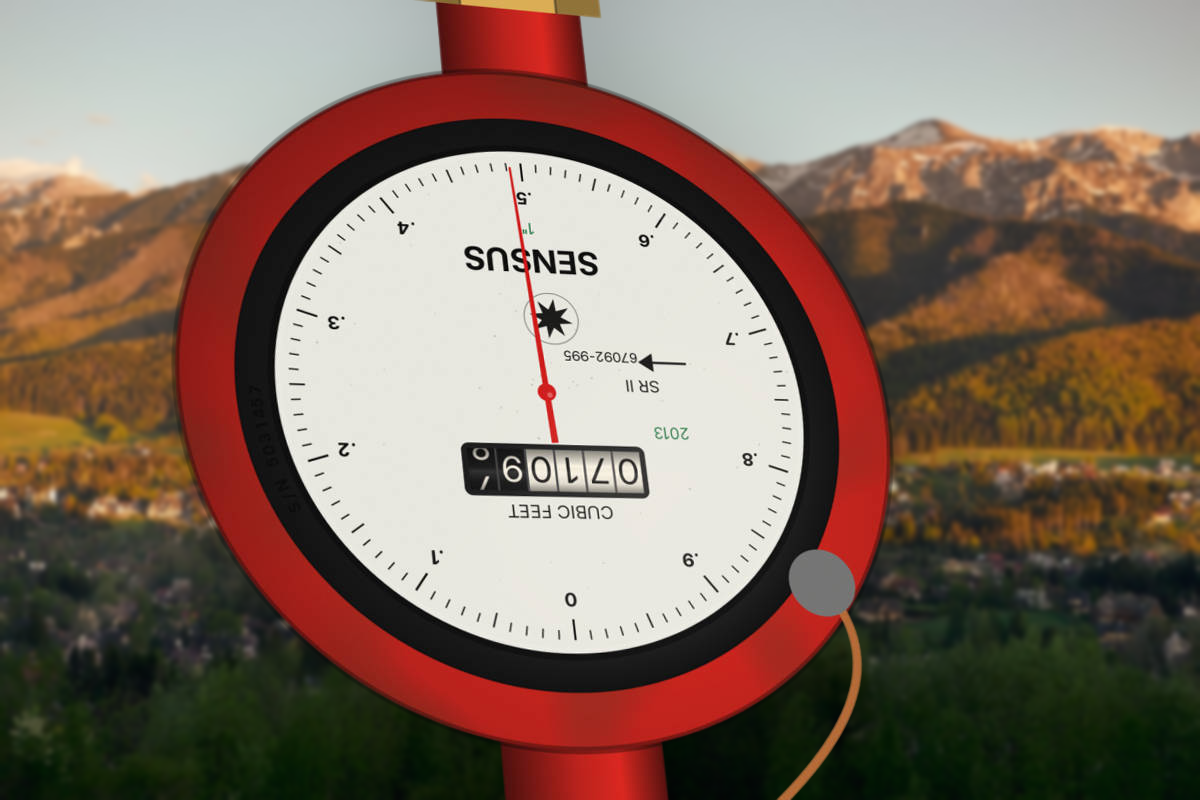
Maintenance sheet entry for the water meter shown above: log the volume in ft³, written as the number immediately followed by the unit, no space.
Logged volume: 71097.49ft³
